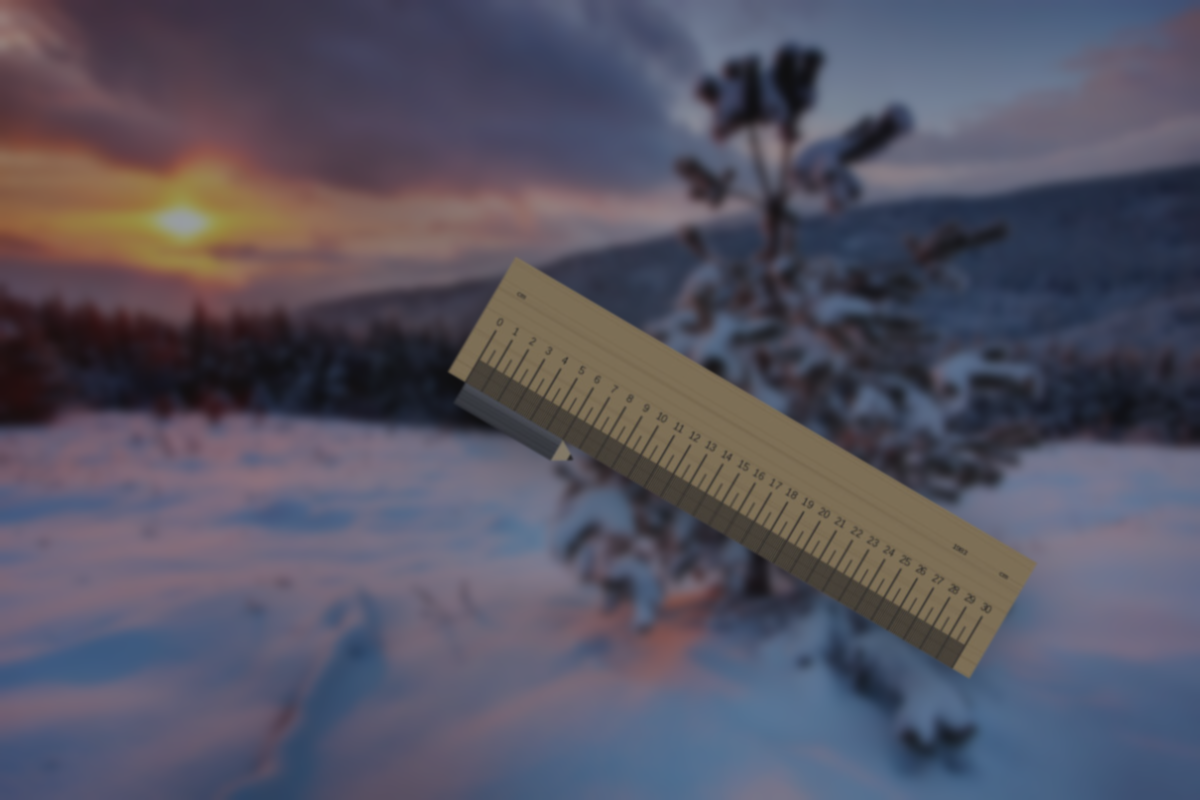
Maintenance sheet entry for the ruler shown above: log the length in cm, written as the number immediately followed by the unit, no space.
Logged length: 7cm
